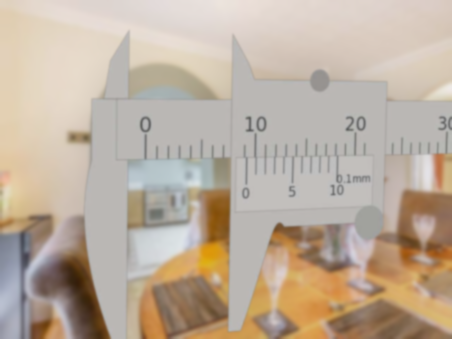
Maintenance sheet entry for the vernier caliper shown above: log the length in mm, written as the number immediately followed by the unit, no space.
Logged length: 9.2mm
